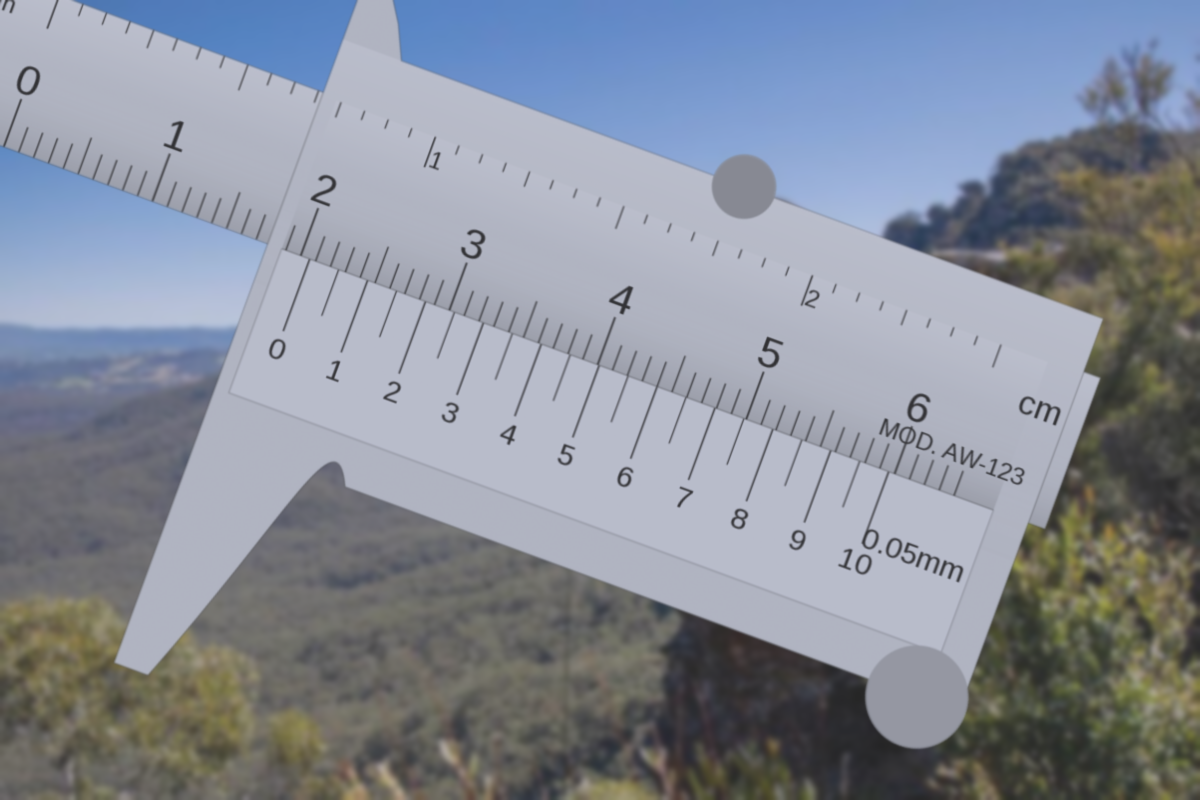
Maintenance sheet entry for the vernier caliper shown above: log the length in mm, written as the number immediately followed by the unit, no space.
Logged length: 20.6mm
